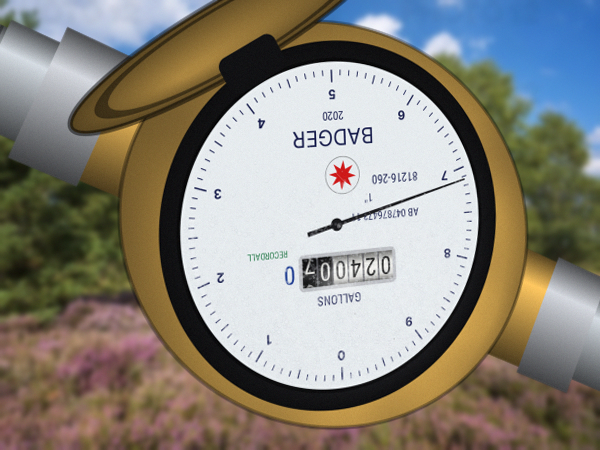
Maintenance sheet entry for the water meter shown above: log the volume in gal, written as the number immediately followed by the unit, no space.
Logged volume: 240067.1gal
